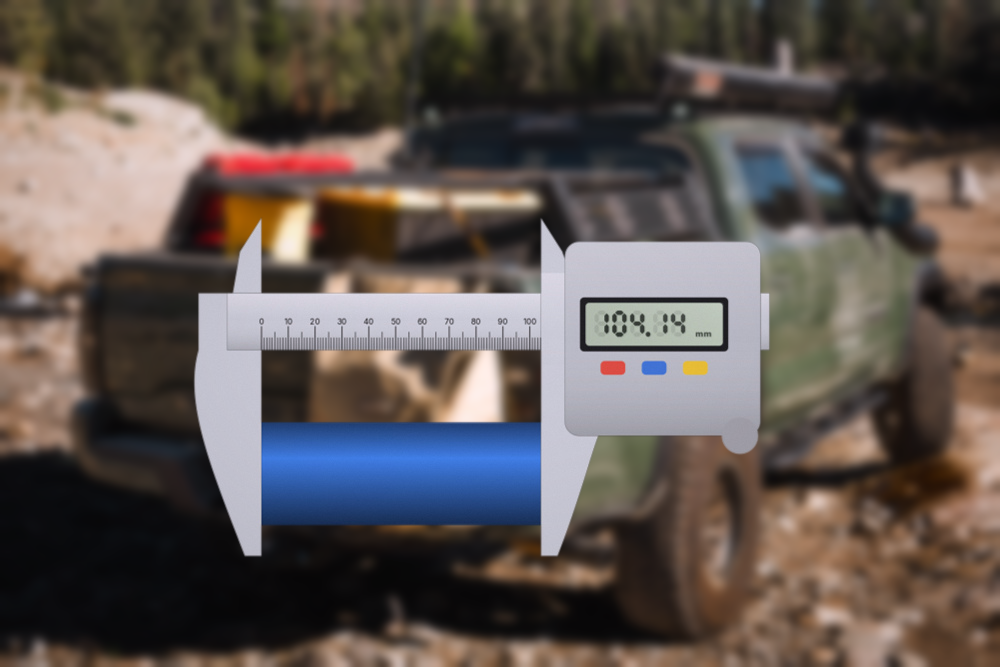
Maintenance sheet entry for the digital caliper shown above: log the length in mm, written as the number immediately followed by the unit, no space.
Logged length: 104.14mm
